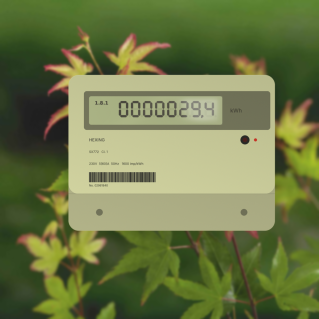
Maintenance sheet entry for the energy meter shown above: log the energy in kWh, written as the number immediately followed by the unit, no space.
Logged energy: 29.4kWh
